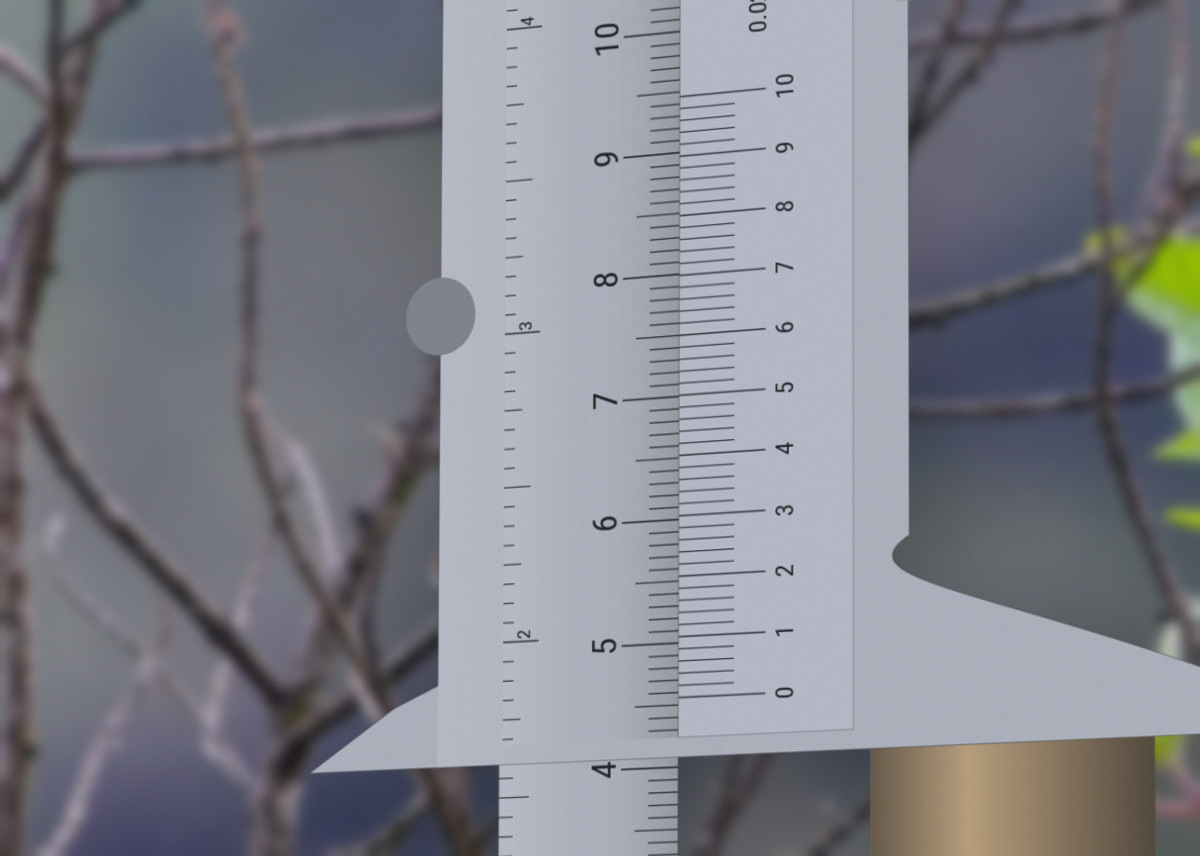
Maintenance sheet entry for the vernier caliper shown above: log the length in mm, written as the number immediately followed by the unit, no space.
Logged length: 45.6mm
